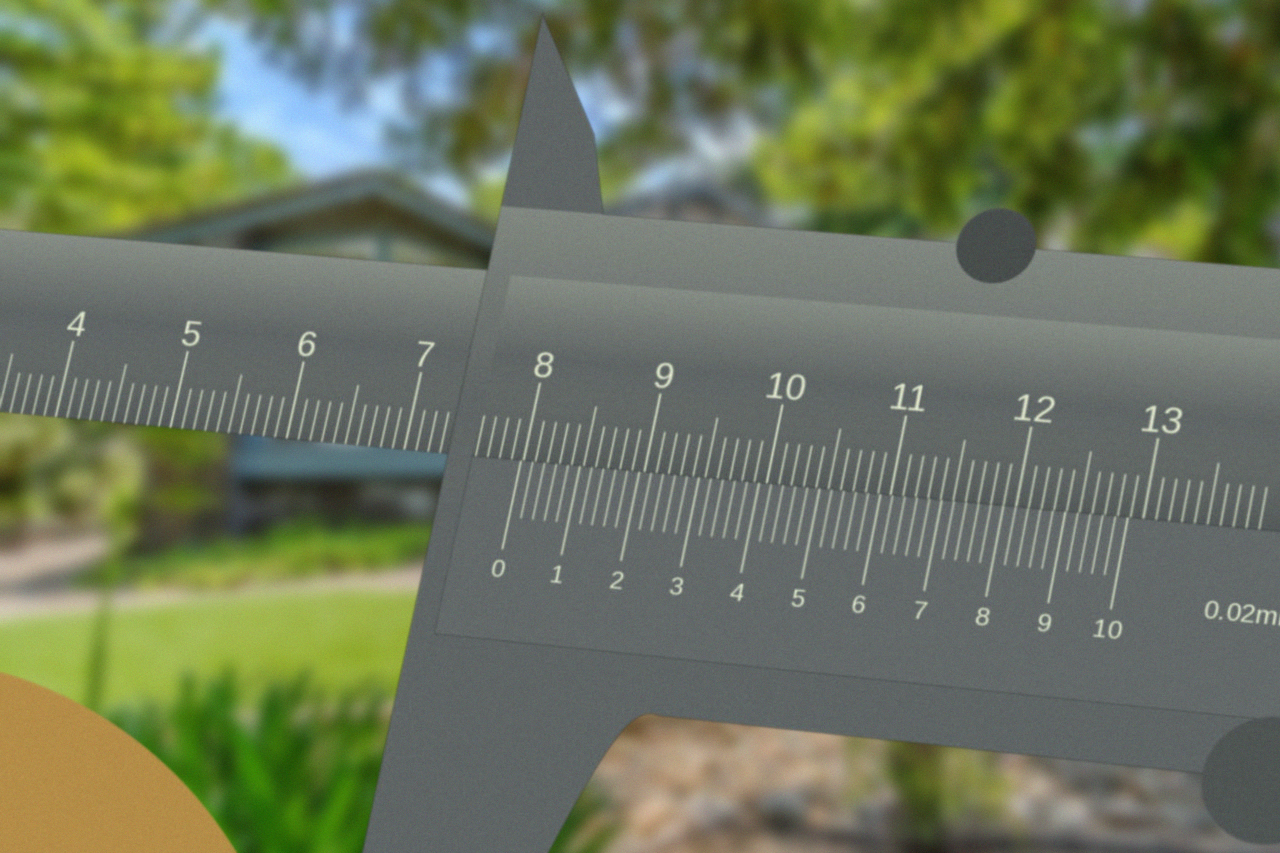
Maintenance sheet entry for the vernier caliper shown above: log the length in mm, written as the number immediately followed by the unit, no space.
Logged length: 79.8mm
